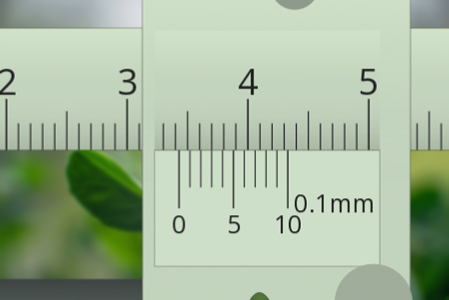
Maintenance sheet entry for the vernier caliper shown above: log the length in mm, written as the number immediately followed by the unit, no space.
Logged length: 34.3mm
